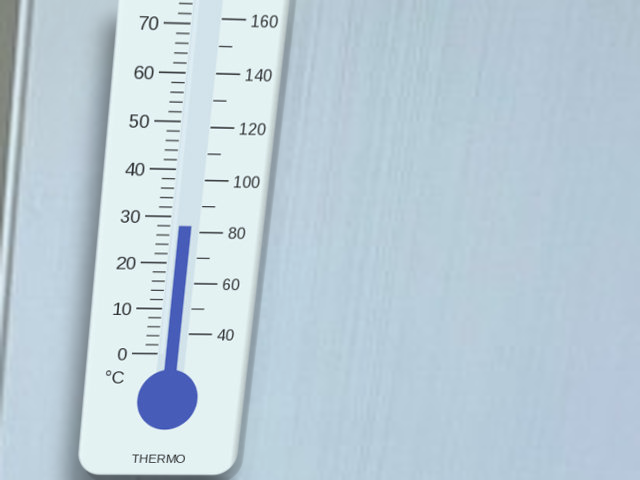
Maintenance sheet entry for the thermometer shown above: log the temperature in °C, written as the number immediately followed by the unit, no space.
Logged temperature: 28°C
